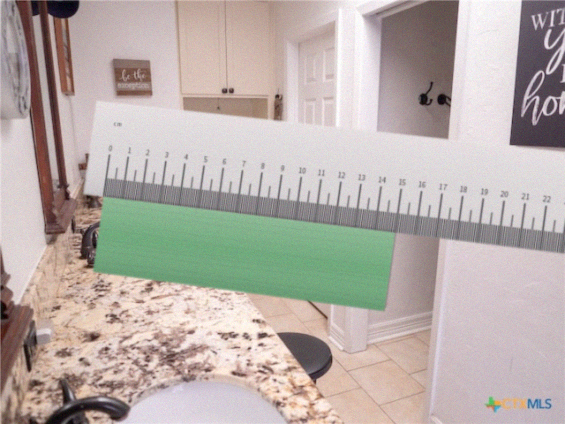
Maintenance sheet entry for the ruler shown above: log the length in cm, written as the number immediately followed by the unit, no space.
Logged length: 15cm
